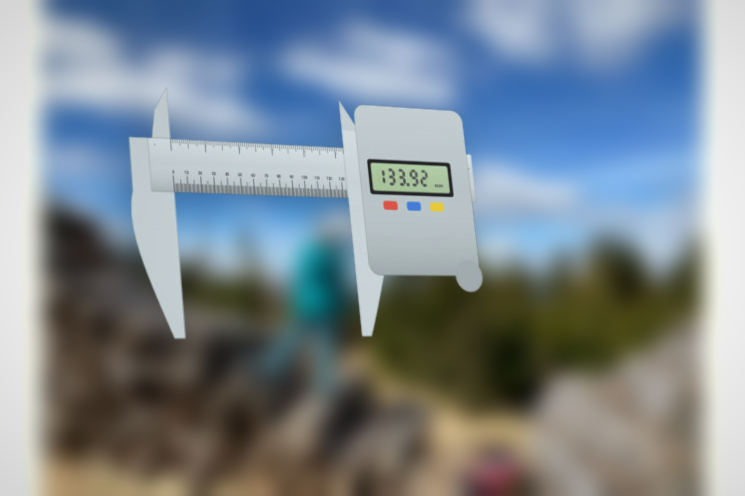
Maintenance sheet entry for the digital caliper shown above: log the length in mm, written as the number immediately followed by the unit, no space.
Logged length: 133.92mm
